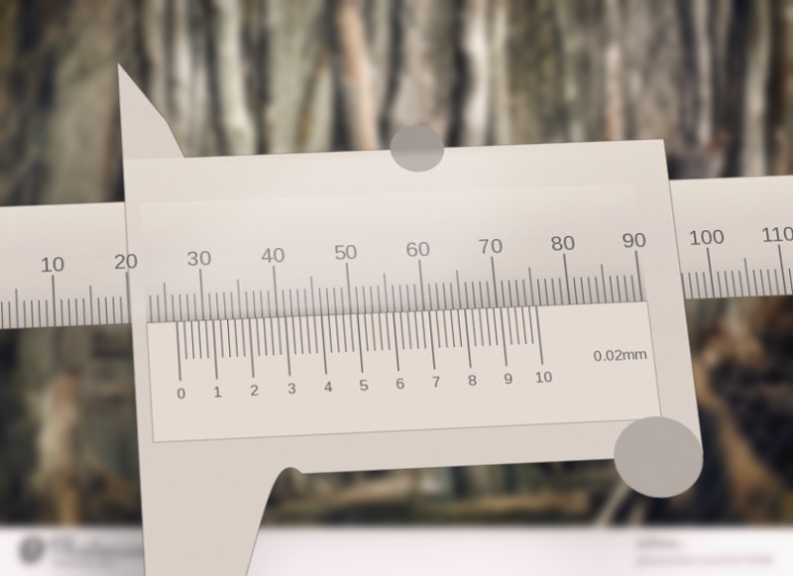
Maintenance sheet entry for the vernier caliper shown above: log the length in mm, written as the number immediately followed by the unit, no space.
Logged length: 26.4mm
